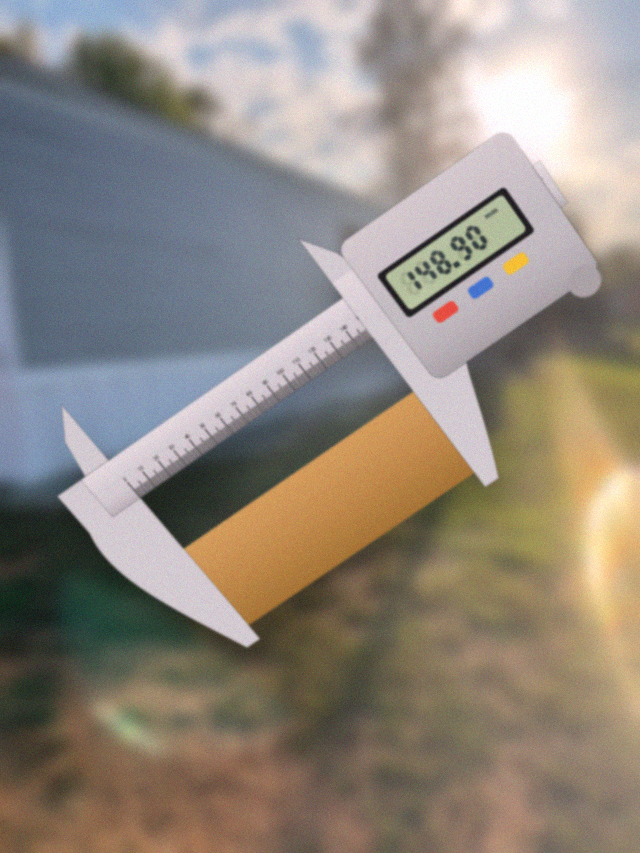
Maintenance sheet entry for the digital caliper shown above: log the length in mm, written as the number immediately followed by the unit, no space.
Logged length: 148.90mm
